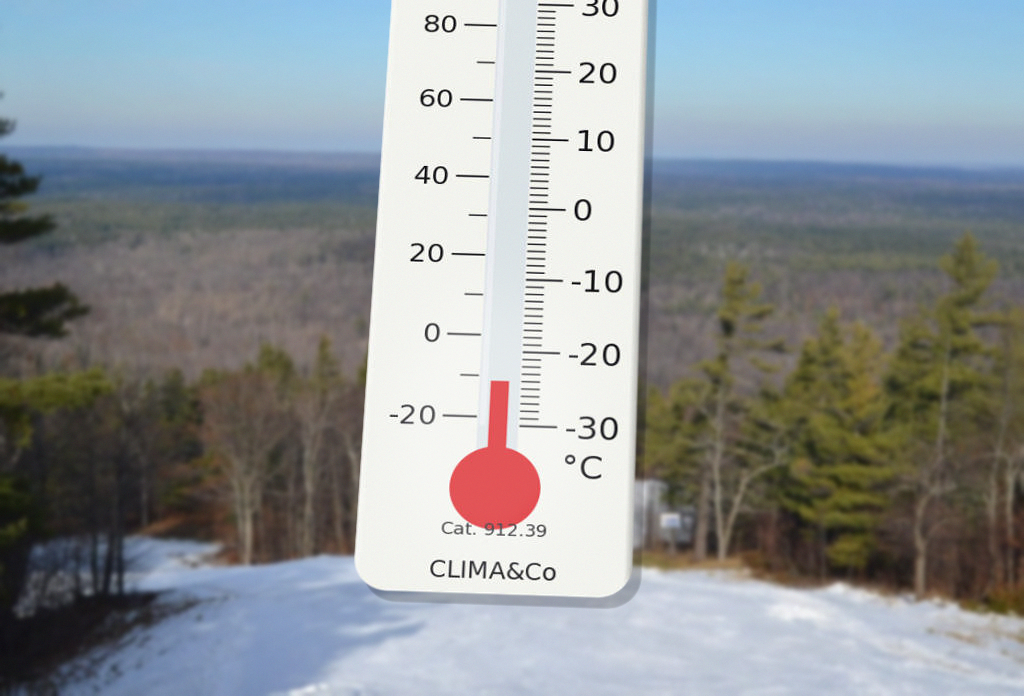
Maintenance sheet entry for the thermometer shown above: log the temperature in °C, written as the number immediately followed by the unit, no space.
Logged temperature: -24°C
